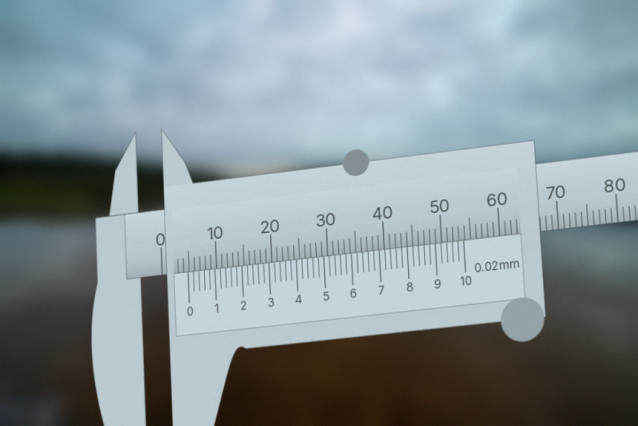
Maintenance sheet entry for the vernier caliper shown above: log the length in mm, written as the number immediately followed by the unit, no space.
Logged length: 4.8mm
